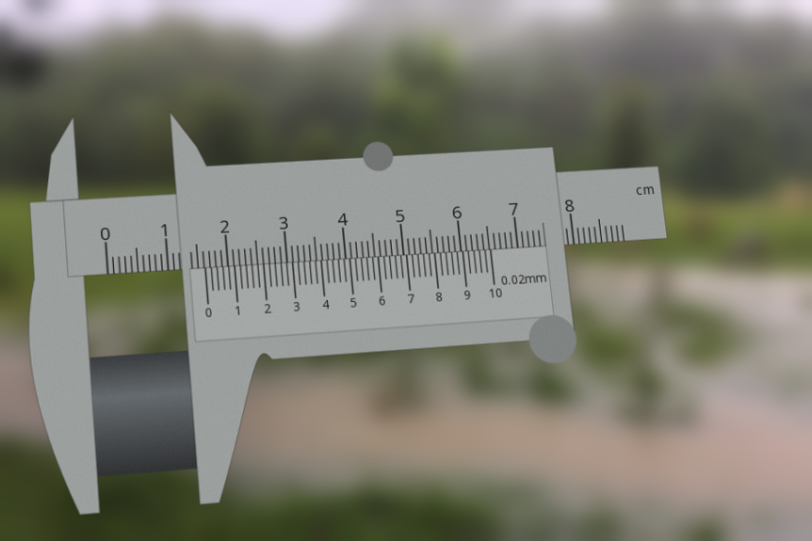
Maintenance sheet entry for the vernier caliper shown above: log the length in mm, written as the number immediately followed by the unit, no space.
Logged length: 16.2mm
